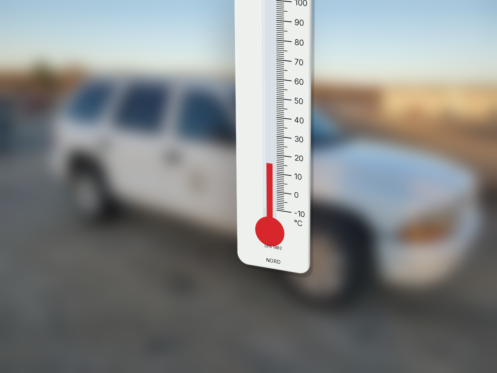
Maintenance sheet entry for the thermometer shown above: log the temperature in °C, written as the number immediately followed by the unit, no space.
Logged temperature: 15°C
